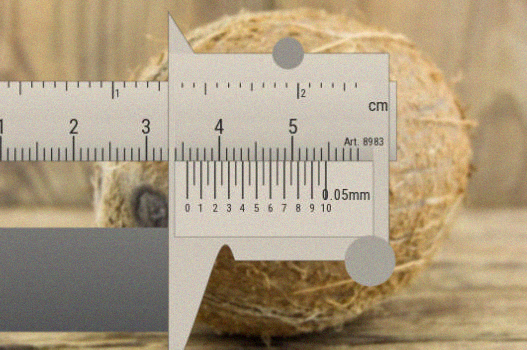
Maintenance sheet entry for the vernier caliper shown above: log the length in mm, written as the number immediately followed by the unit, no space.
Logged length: 35.6mm
